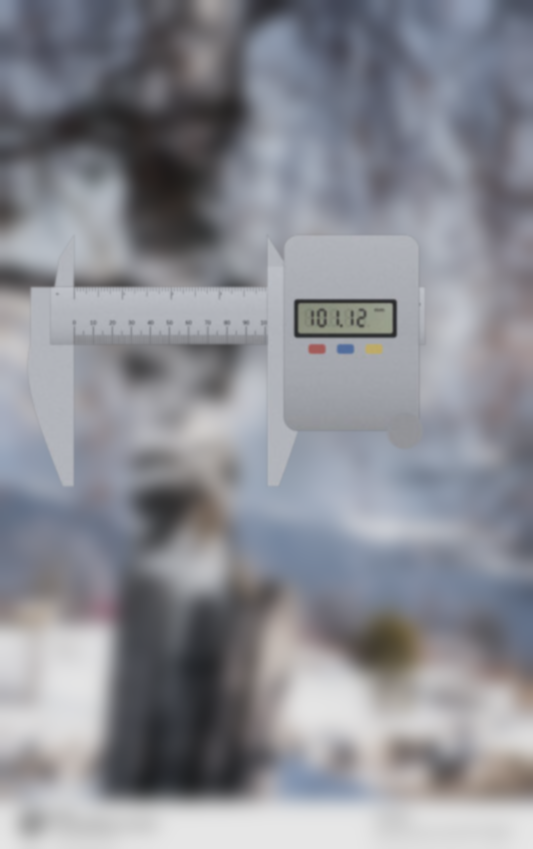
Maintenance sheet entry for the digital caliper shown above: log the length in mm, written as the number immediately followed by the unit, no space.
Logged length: 101.12mm
